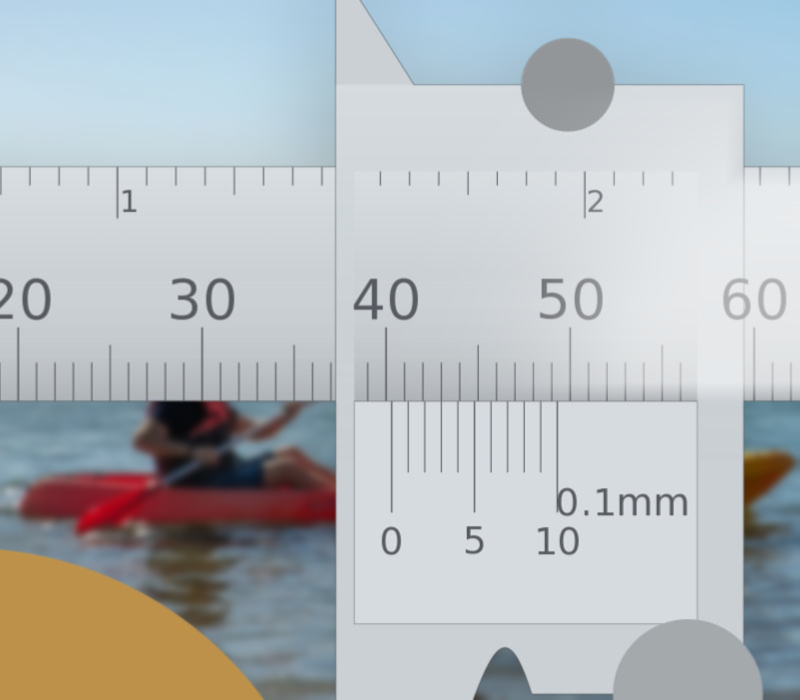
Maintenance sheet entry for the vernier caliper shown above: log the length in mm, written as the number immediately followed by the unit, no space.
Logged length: 40.3mm
